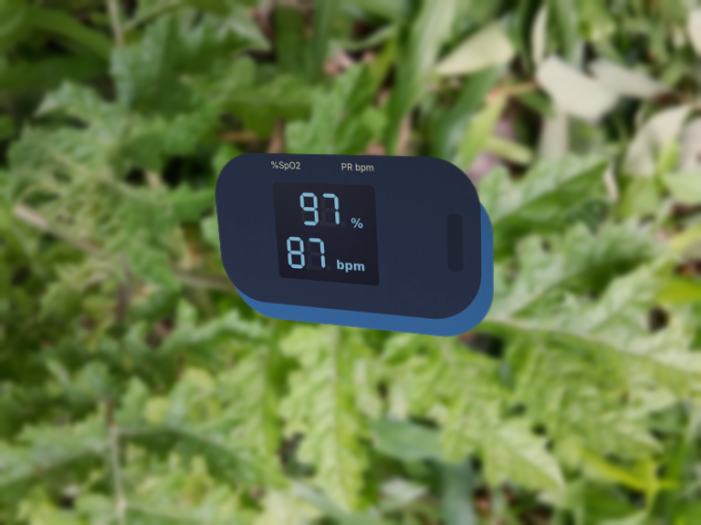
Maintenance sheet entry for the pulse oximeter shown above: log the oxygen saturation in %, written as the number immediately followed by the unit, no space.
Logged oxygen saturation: 97%
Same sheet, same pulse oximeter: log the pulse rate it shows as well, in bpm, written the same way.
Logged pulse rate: 87bpm
